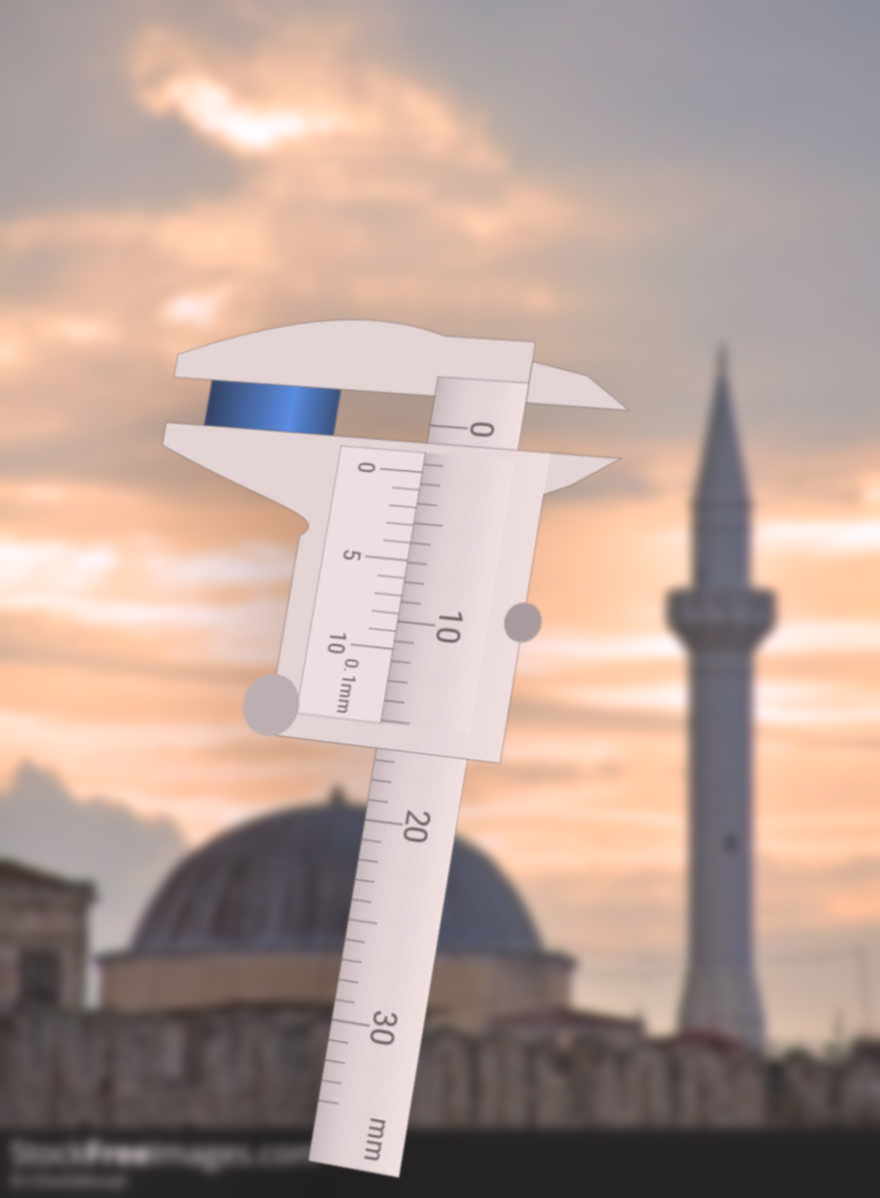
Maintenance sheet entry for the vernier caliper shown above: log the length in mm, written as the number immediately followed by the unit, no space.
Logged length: 2.4mm
